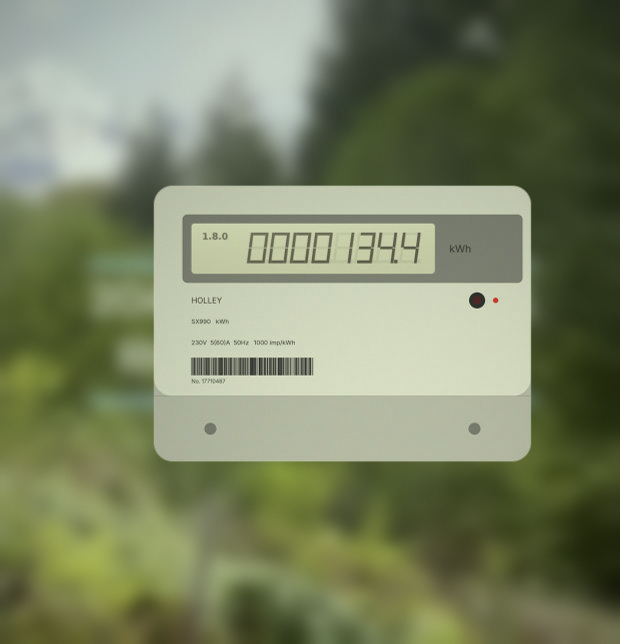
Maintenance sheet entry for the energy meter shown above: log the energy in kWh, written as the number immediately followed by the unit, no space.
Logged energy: 134.4kWh
